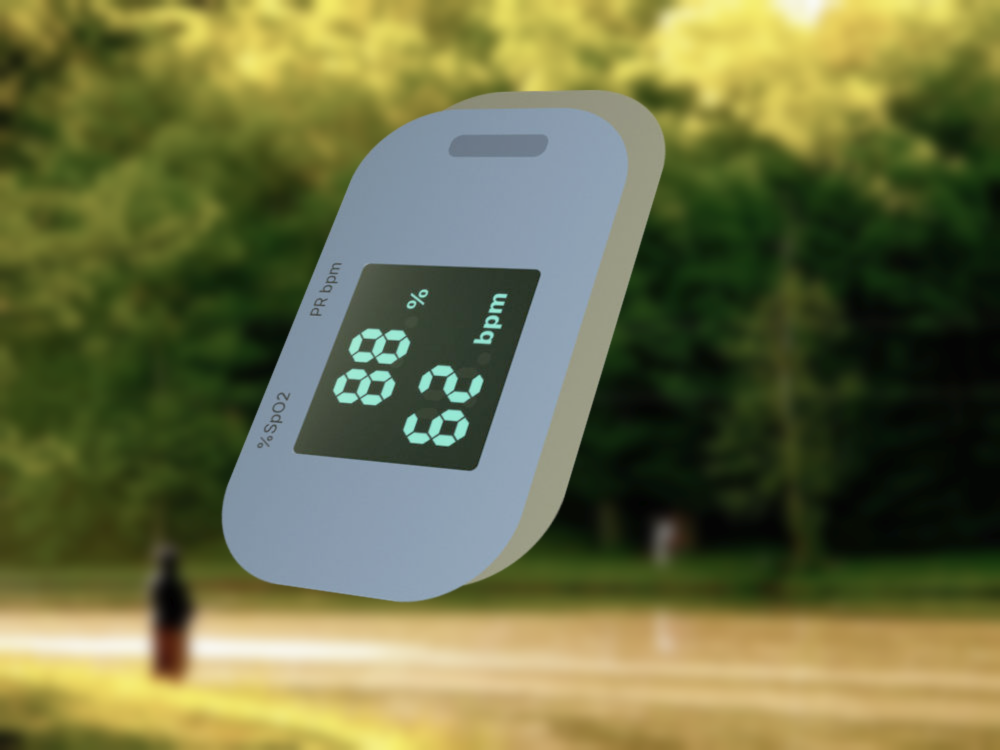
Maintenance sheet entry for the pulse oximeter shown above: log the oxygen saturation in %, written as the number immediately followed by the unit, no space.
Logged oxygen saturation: 88%
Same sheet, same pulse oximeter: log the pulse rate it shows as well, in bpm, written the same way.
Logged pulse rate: 62bpm
